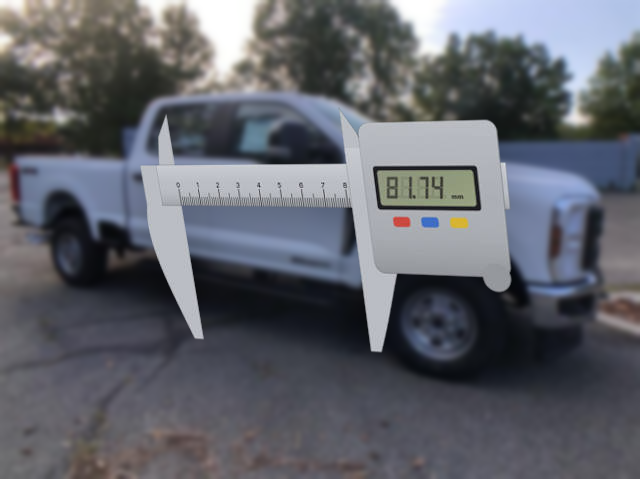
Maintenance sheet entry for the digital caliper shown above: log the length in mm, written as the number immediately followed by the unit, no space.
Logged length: 81.74mm
